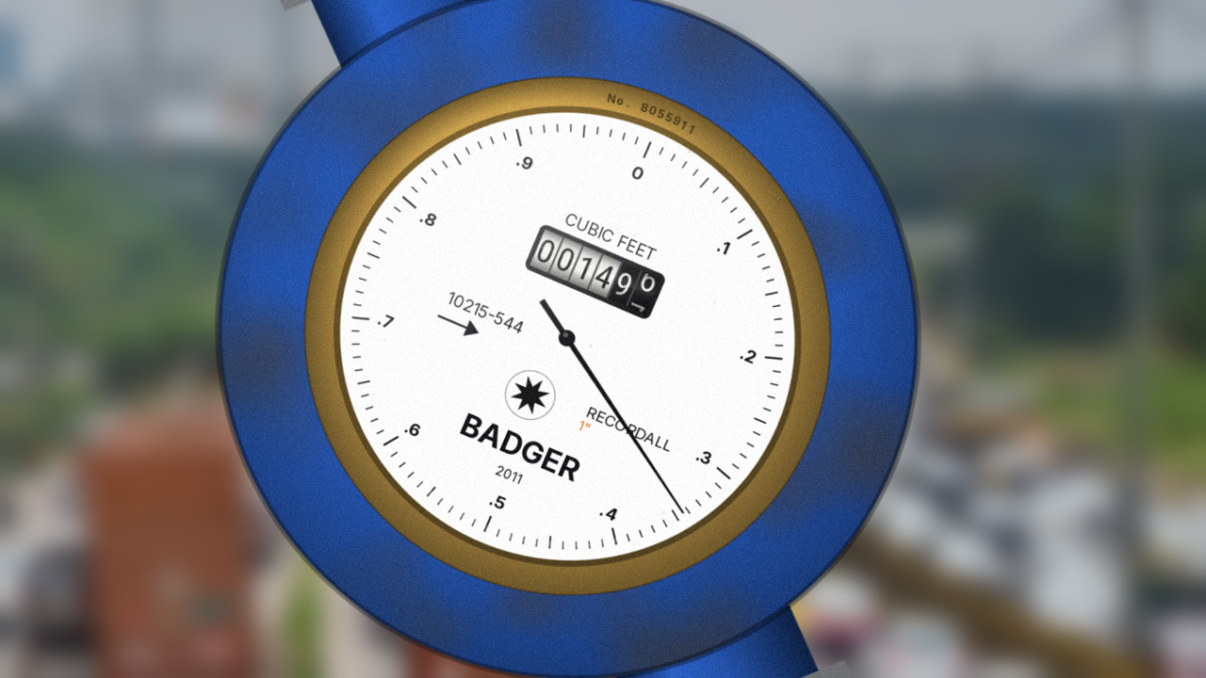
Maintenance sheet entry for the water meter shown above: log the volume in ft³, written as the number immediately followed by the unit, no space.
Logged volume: 1496.34ft³
